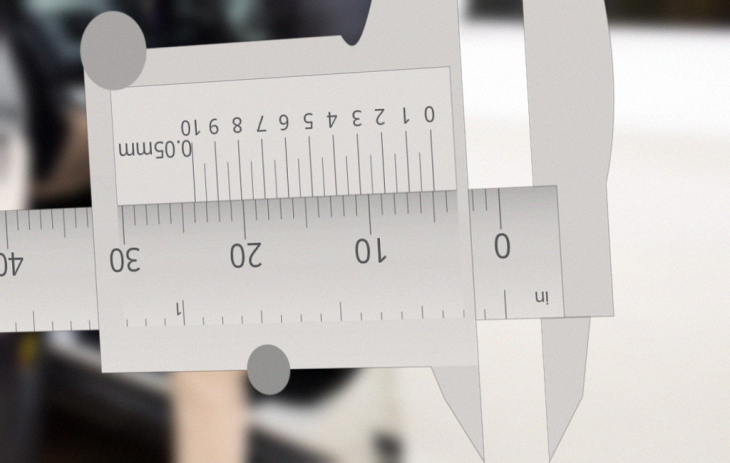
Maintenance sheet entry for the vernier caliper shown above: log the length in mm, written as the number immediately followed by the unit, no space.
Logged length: 4.9mm
